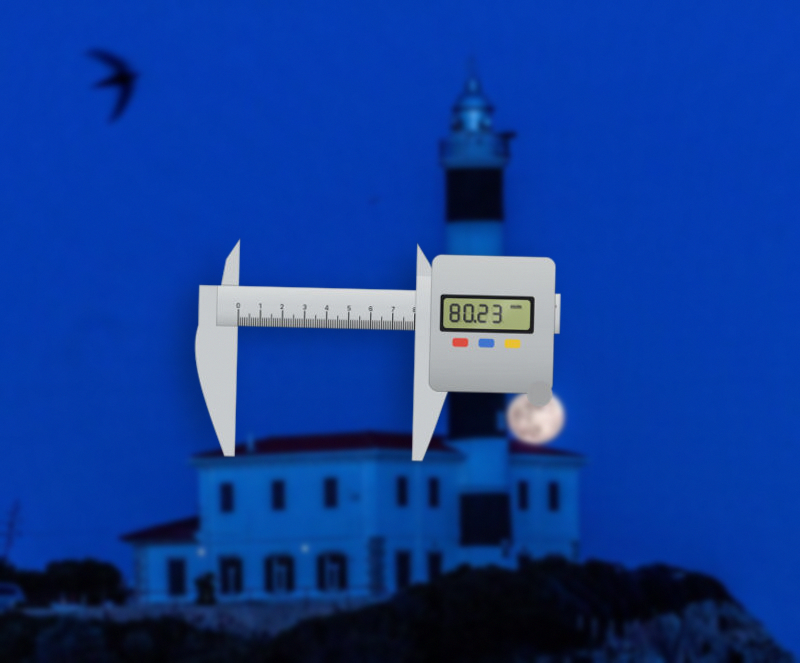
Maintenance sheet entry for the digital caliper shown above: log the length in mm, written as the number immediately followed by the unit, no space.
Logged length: 80.23mm
